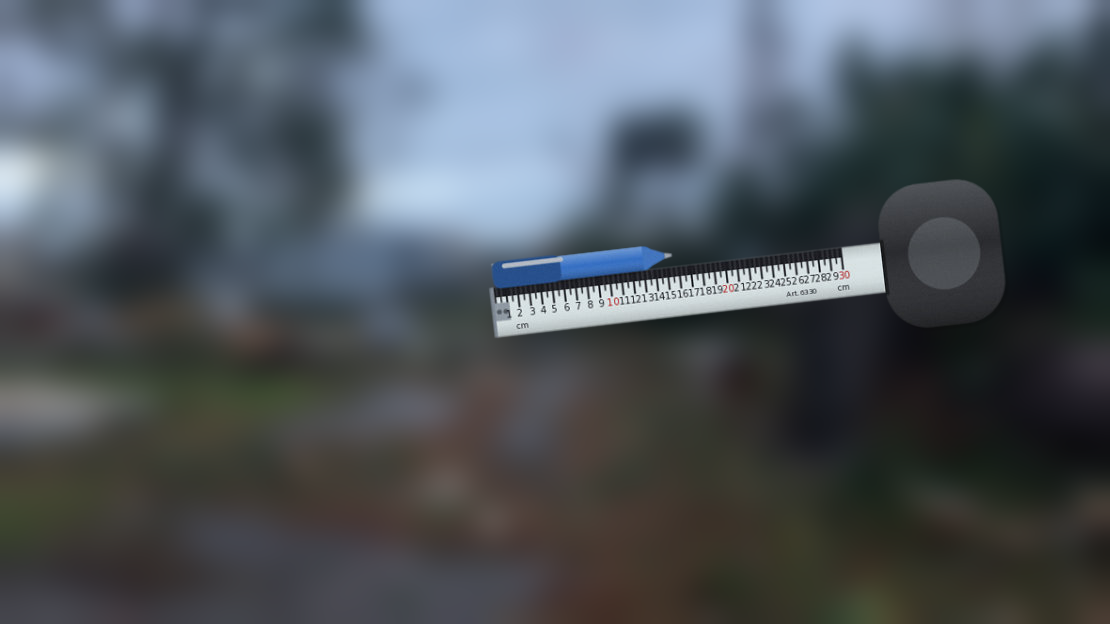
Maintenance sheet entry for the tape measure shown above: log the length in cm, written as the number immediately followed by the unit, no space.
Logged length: 15.5cm
